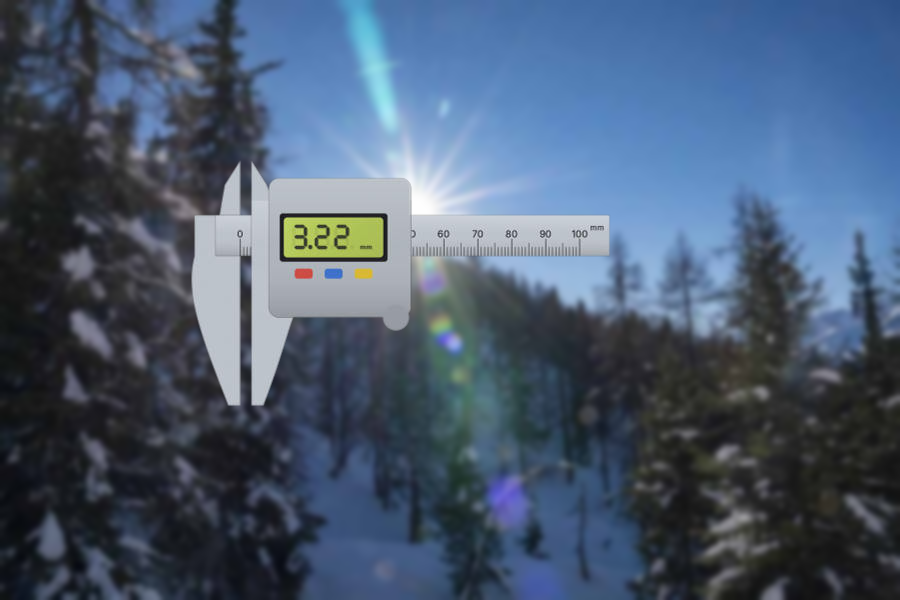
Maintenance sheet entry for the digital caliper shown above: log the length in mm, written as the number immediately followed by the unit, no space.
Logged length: 3.22mm
